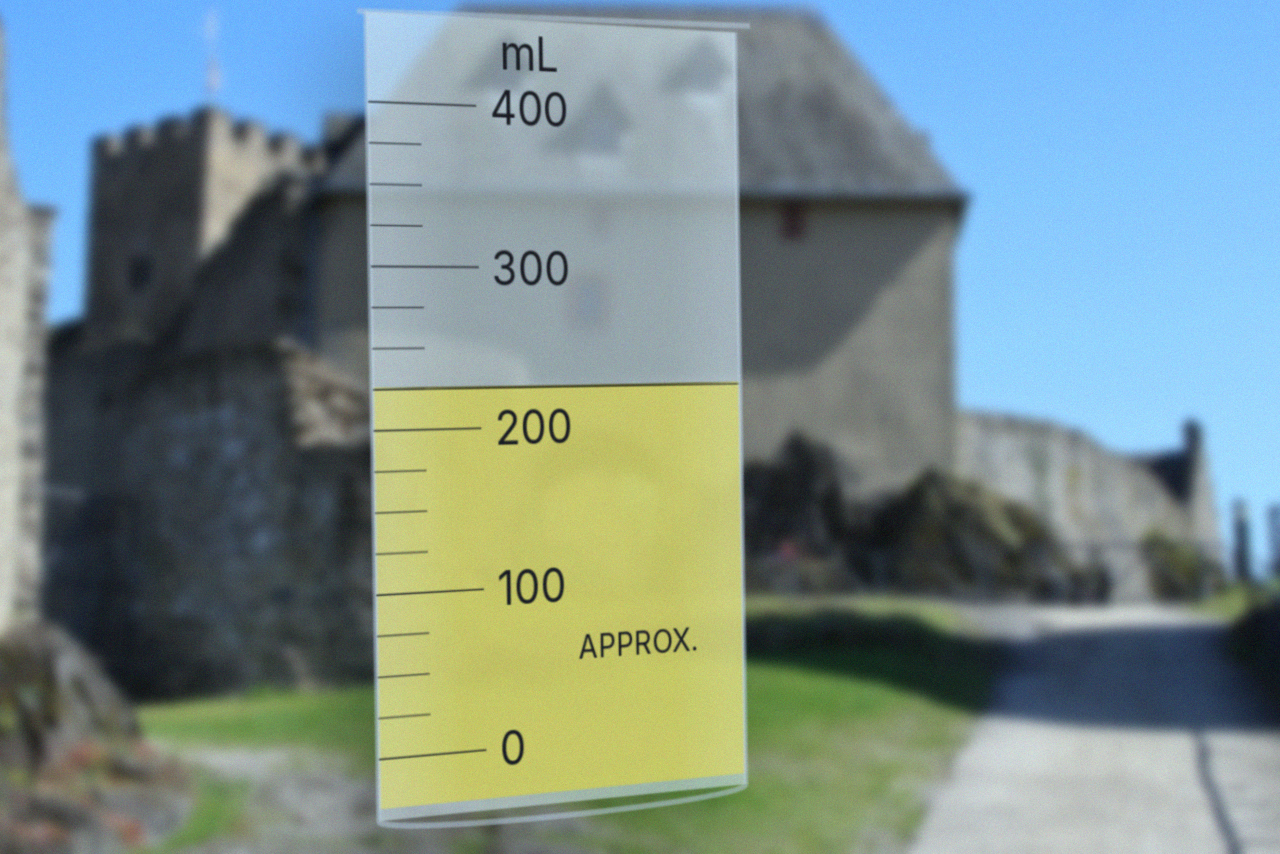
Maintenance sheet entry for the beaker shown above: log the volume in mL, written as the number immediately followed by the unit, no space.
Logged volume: 225mL
